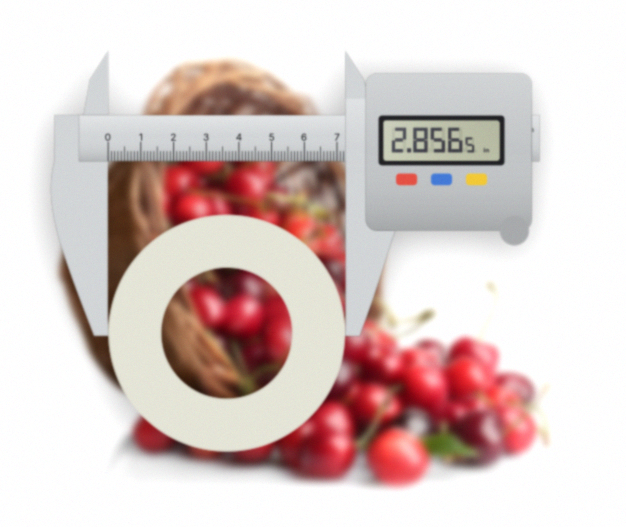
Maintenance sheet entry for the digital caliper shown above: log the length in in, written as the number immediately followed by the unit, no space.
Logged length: 2.8565in
